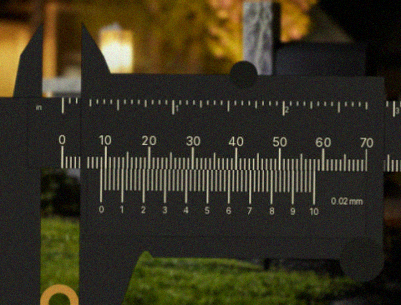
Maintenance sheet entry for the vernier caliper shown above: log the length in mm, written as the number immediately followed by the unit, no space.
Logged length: 9.0mm
